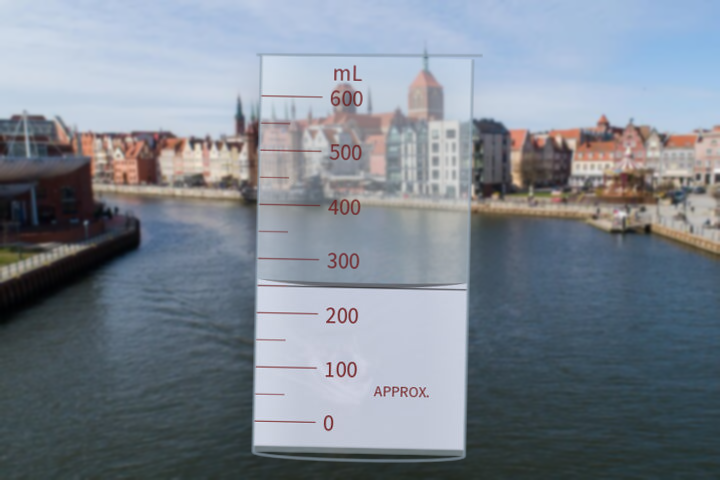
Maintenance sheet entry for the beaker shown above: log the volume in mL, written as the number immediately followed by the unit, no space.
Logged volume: 250mL
